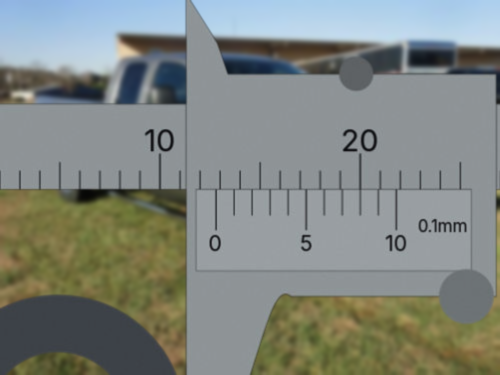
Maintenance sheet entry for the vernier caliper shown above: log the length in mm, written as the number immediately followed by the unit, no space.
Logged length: 12.8mm
